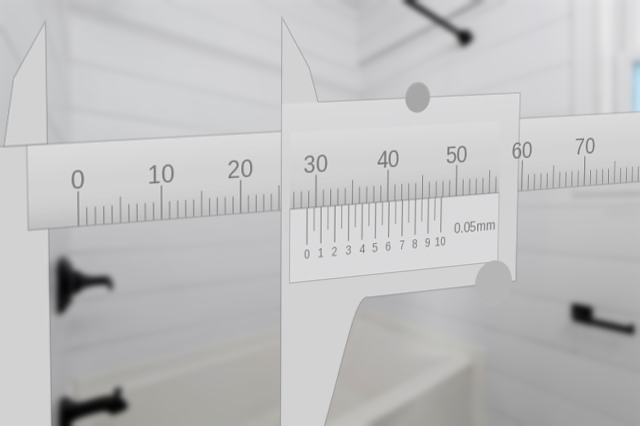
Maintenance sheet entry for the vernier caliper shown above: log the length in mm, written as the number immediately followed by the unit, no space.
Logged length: 28.8mm
